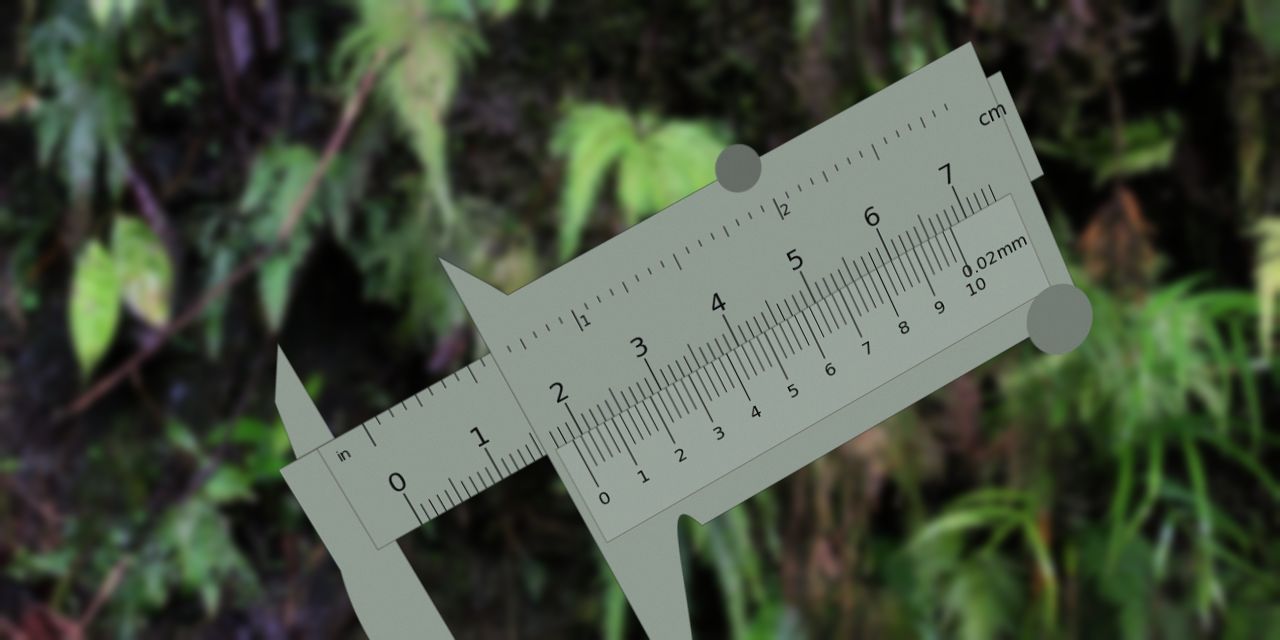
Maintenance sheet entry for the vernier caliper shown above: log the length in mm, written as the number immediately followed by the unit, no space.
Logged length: 18.8mm
